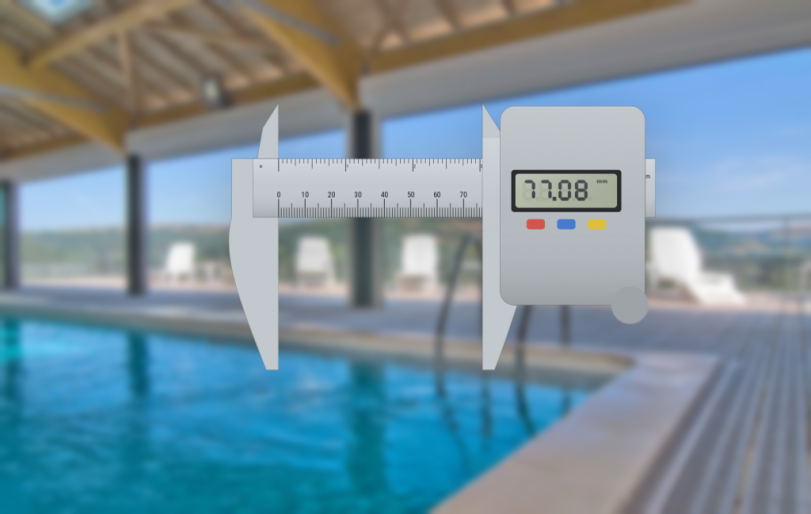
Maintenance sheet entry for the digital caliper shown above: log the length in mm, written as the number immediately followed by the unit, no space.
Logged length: 77.08mm
